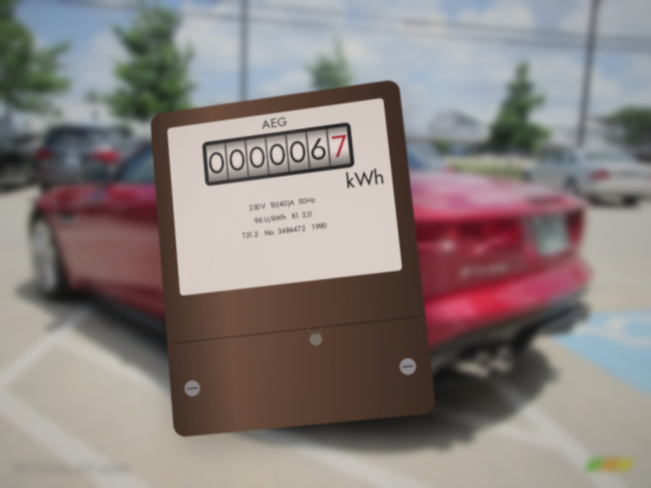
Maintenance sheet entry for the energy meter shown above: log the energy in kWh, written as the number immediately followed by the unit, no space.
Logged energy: 6.7kWh
